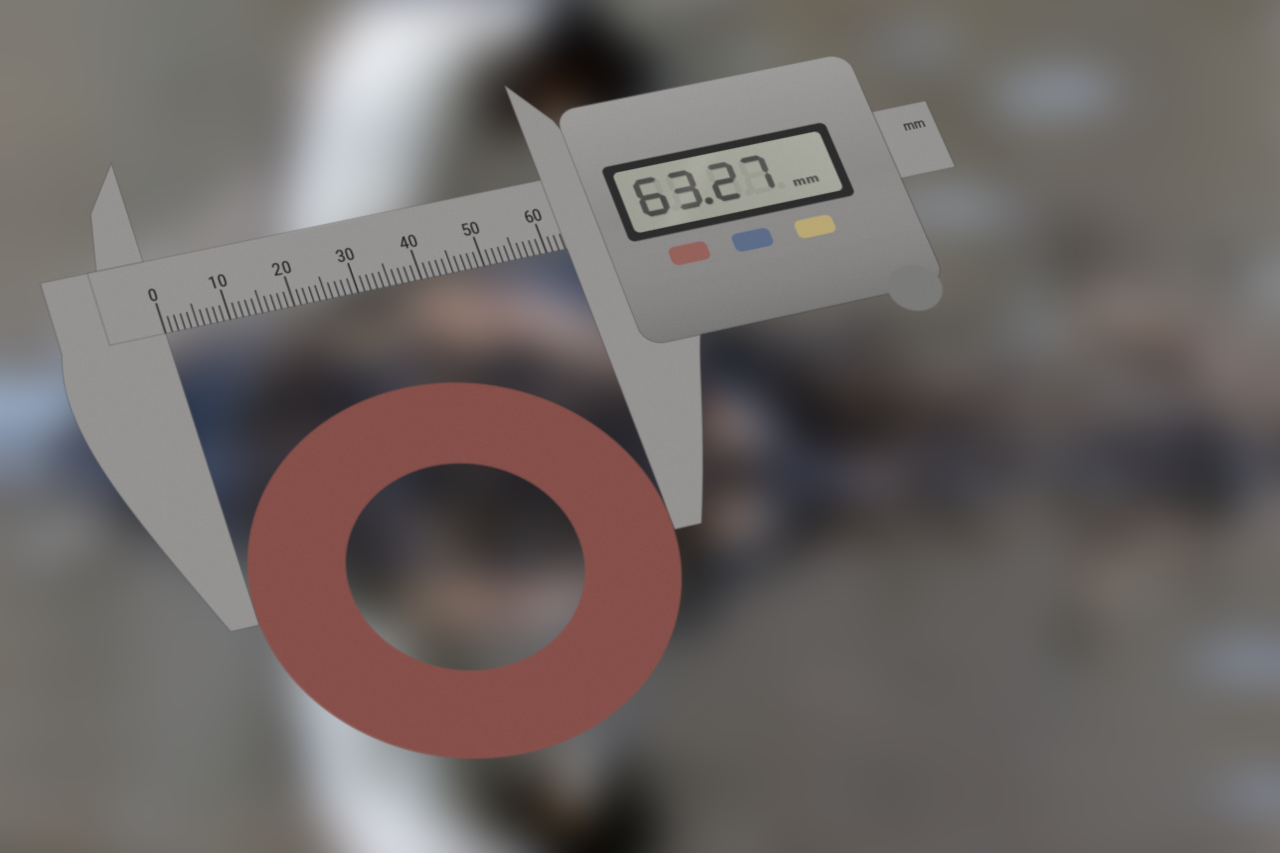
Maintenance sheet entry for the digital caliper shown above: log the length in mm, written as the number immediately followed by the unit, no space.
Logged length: 63.27mm
